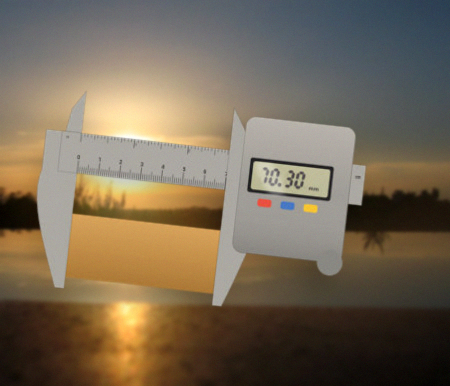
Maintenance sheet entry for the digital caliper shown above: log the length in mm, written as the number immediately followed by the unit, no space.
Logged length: 70.30mm
